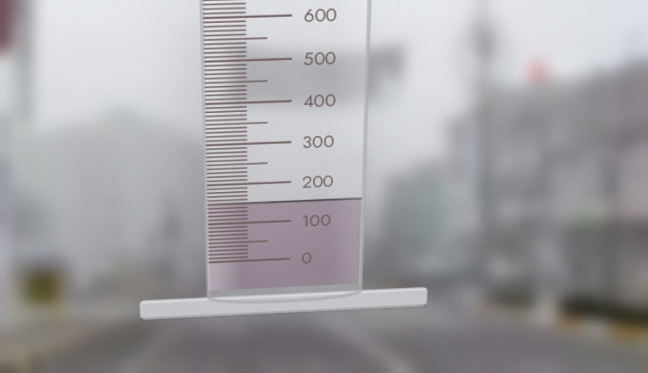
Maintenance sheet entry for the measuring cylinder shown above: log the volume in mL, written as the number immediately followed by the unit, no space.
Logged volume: 150mL
